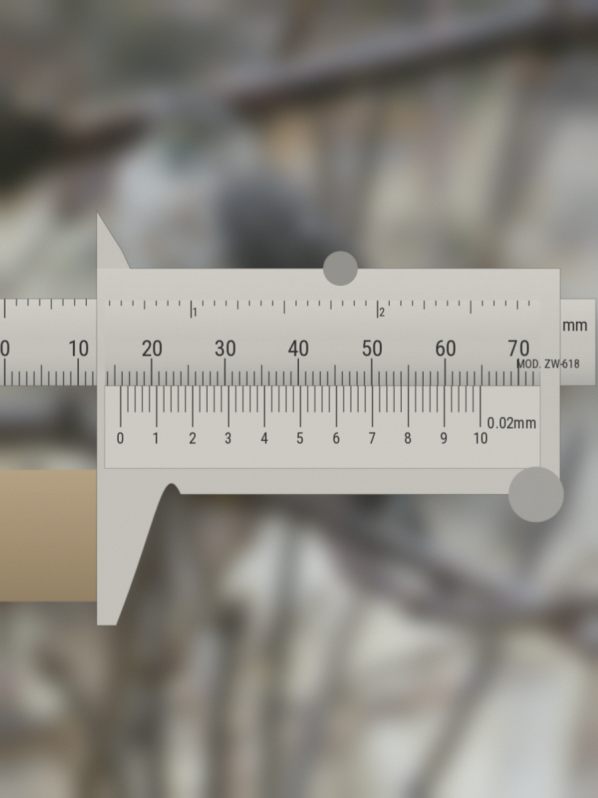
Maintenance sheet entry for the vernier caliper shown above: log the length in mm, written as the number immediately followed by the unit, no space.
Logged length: 15.8mm
